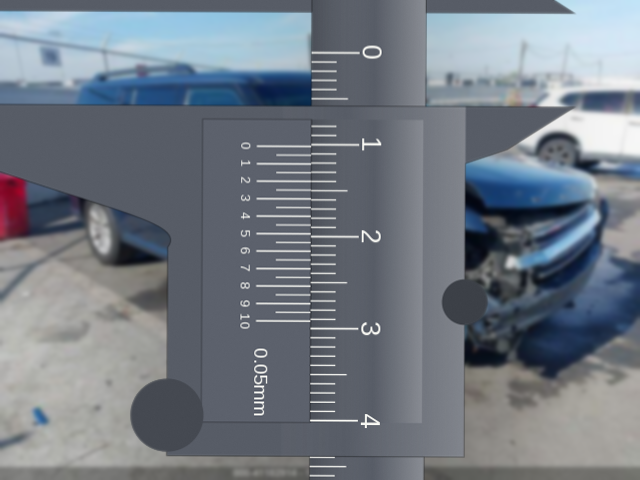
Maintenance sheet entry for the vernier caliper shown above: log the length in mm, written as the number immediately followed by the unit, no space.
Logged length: 10.2mm
